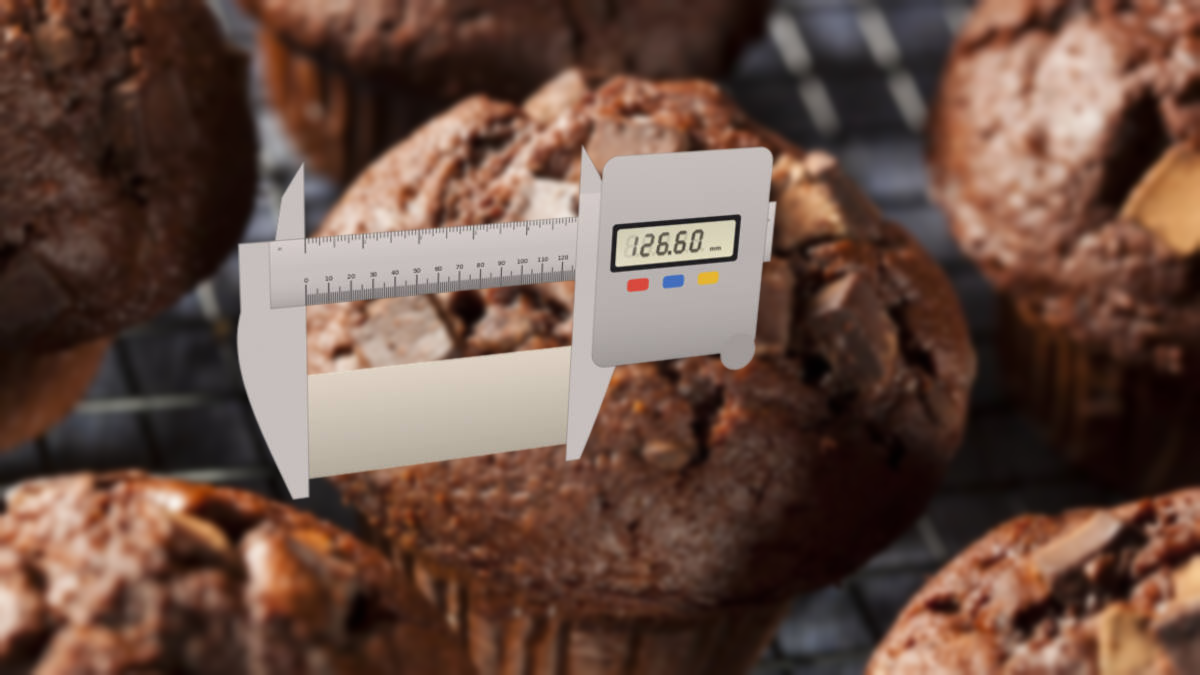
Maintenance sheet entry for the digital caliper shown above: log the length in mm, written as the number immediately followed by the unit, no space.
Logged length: 126.60mm
